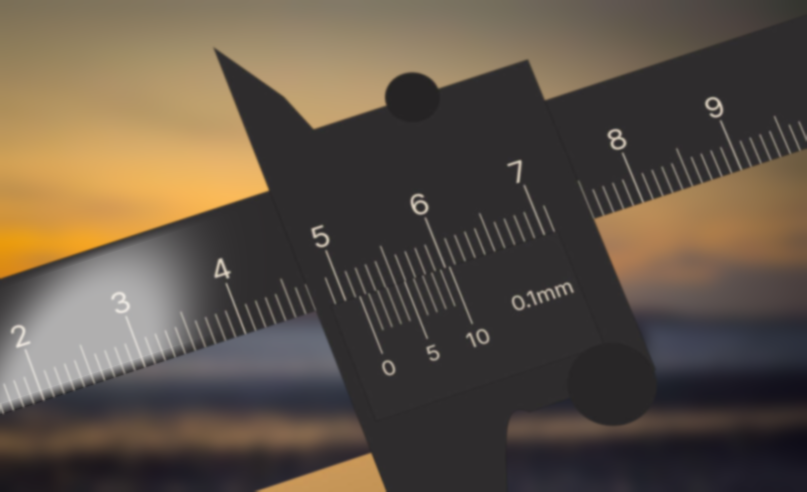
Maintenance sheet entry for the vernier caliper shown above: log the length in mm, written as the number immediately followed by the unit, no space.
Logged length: 51.4mm
